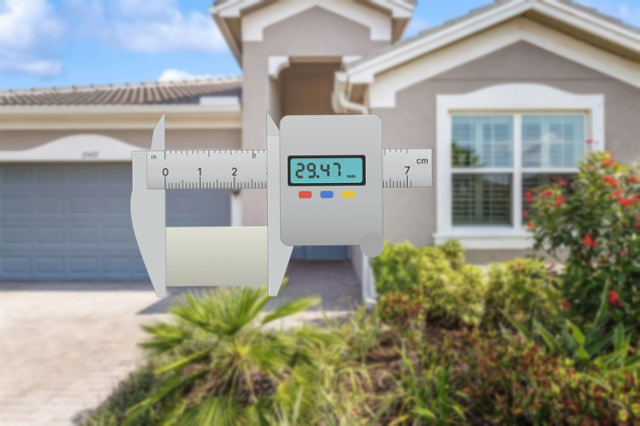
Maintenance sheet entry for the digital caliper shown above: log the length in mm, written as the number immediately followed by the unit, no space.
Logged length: 29.47mm
